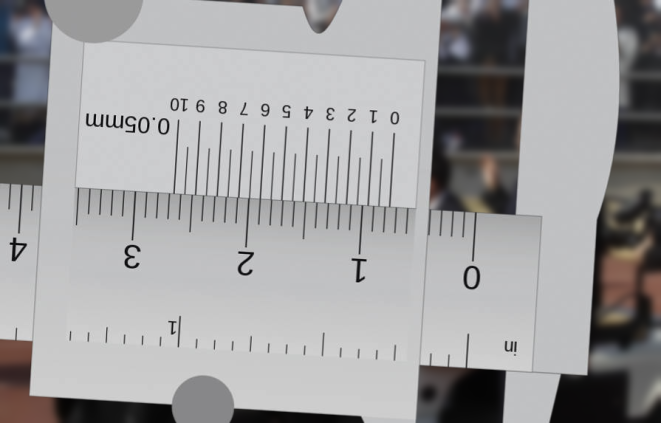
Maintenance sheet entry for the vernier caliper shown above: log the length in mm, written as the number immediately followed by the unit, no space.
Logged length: 7.6mm
